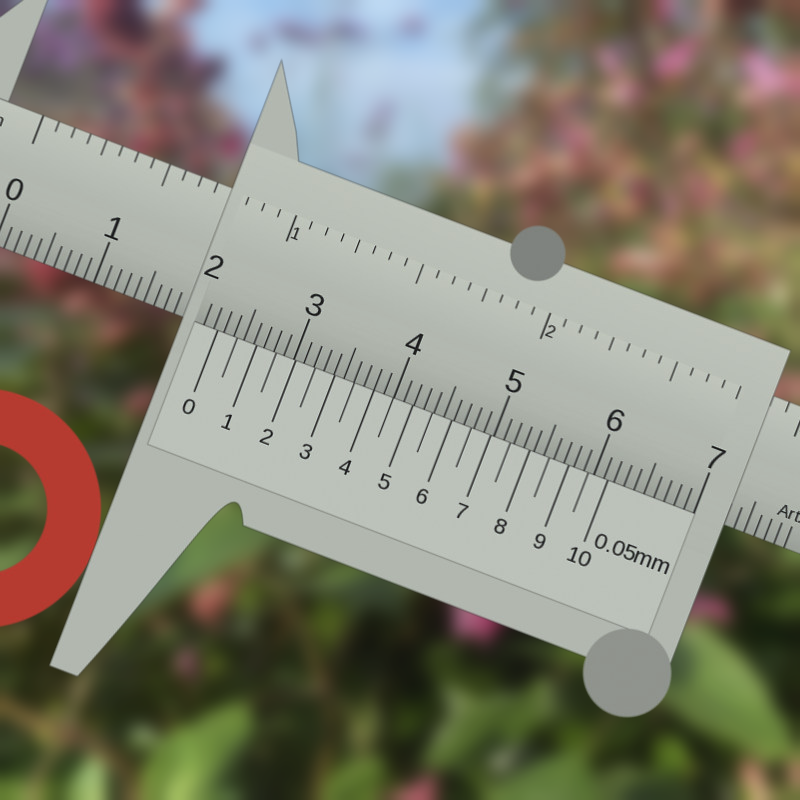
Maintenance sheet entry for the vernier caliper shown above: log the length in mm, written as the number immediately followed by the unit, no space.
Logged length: 22.4mm
